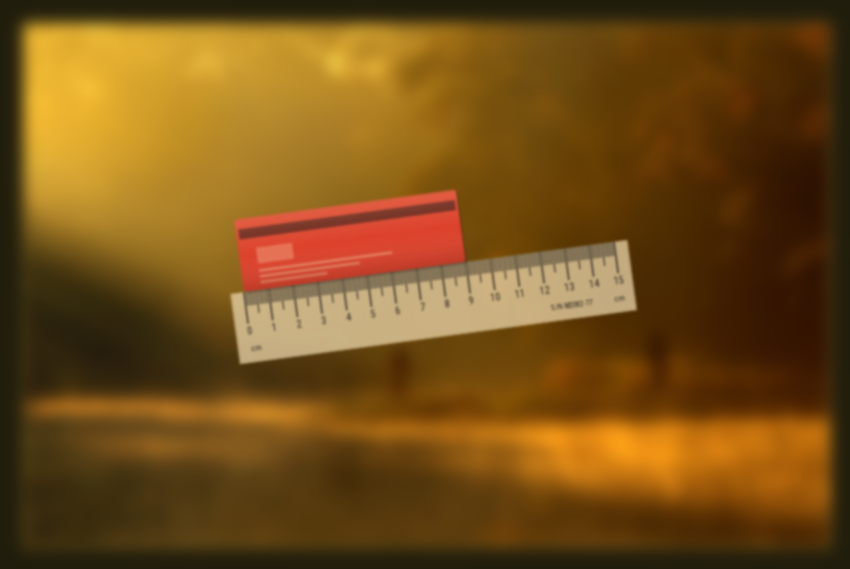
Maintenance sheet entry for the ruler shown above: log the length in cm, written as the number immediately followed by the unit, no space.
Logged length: 9cm
